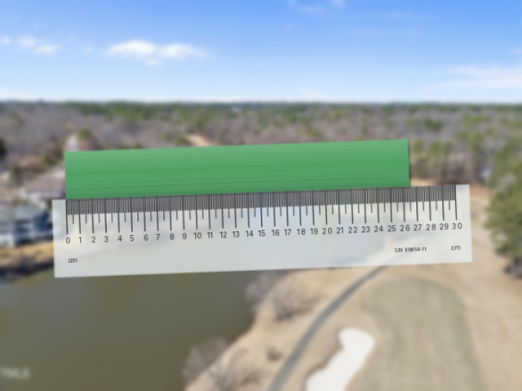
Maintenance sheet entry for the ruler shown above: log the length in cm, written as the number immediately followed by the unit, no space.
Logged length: 26.5cm
